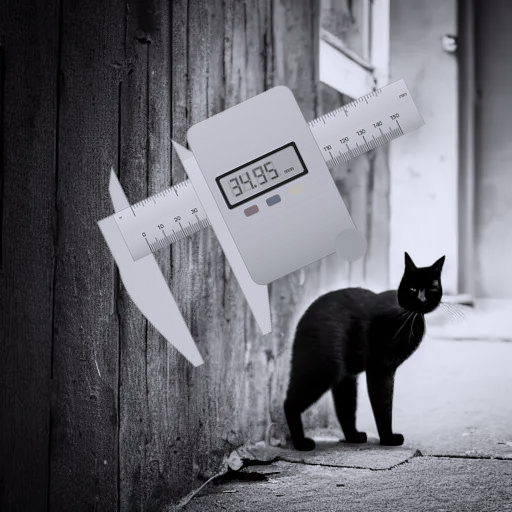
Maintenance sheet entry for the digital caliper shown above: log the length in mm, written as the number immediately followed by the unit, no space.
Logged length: 34.95mm
